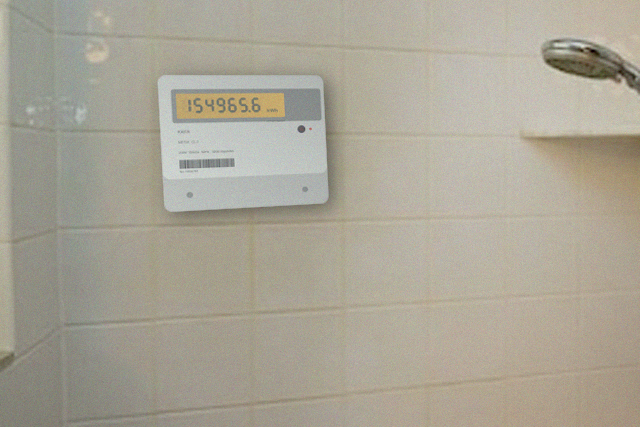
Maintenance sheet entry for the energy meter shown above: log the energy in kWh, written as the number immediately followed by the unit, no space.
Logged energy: 154965.6kWh
